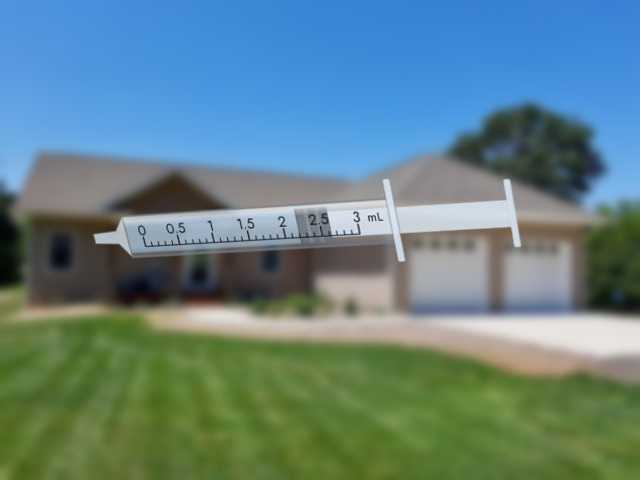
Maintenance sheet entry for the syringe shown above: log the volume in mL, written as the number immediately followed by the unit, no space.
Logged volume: 2.2mL
